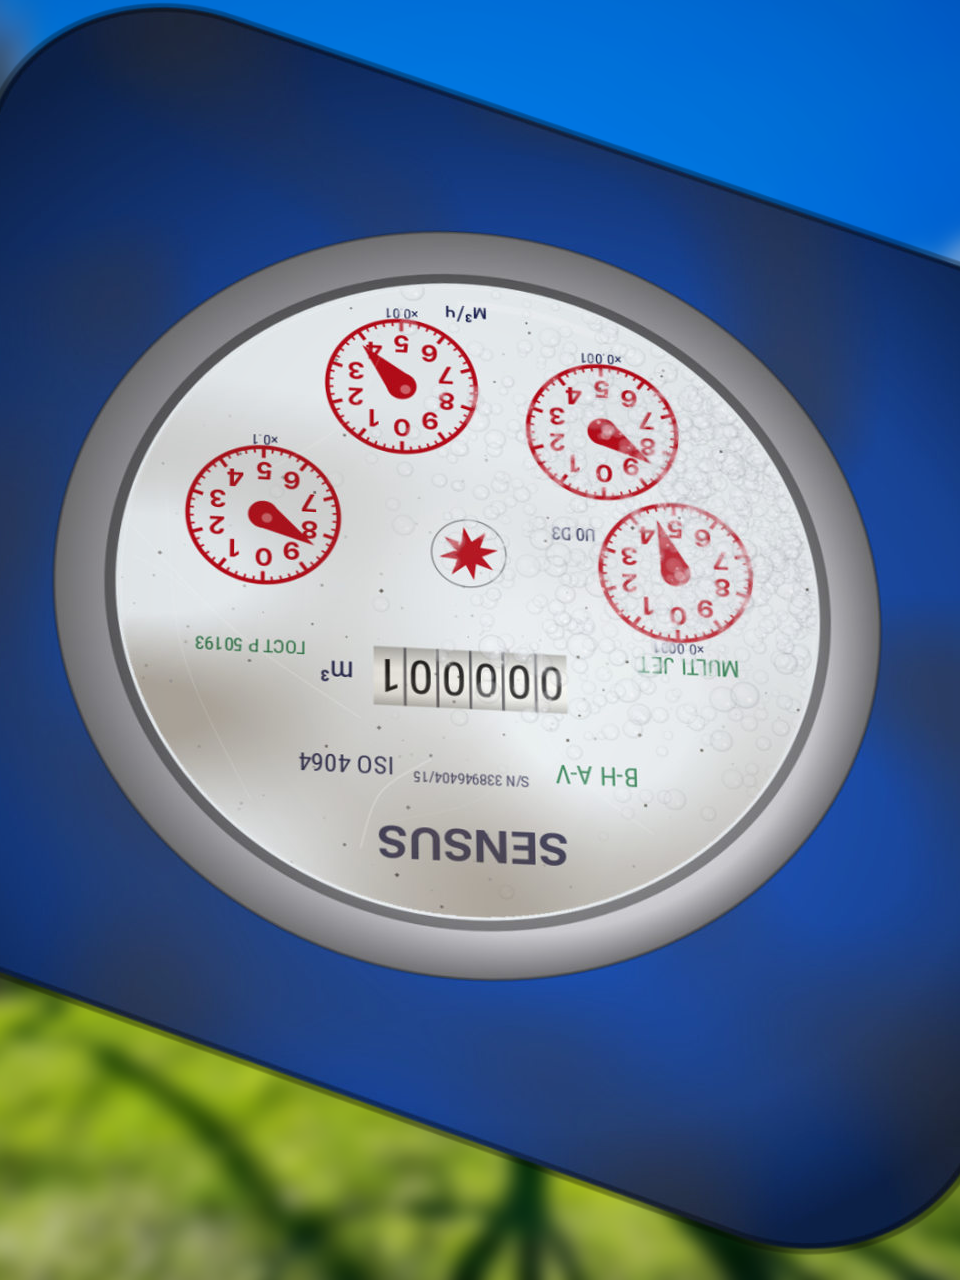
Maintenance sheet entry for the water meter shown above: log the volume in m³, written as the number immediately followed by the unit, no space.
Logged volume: 1.8384m³
